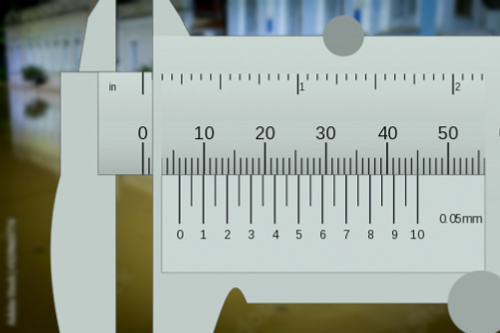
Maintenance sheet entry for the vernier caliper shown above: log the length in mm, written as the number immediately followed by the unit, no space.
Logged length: 6.0mm
